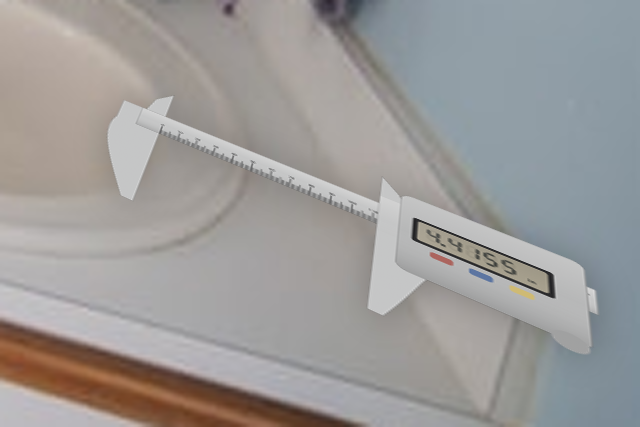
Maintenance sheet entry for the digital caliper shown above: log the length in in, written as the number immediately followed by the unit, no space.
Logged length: 4.4155in
